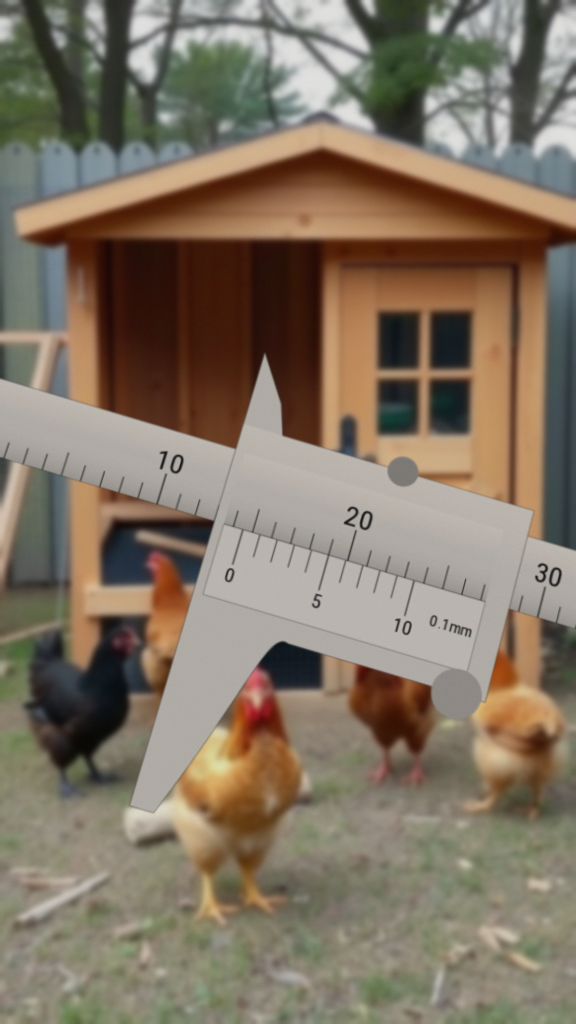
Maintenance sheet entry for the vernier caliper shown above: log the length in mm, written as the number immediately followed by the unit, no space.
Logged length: 14.5mm
